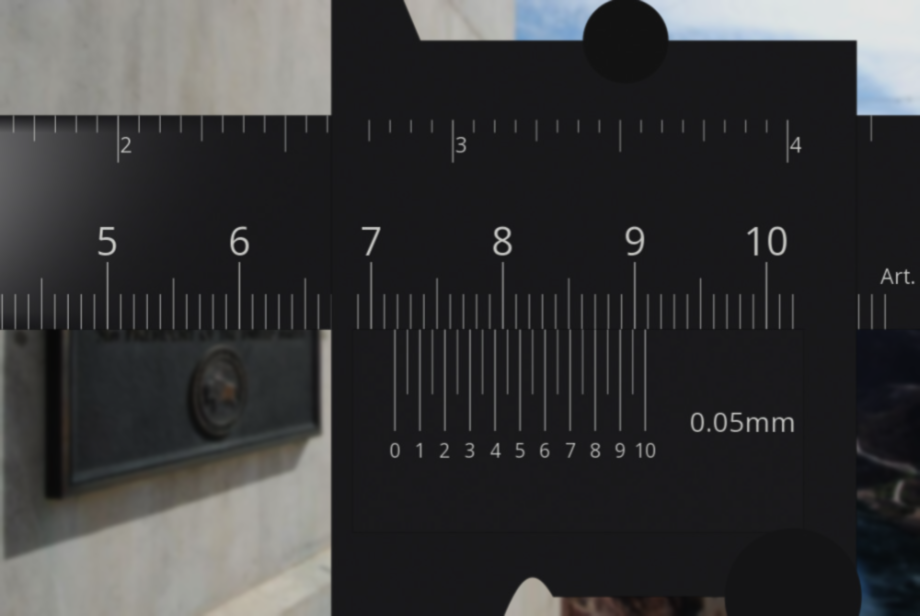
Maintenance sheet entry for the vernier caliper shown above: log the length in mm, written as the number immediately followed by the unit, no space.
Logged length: 71.8mm
